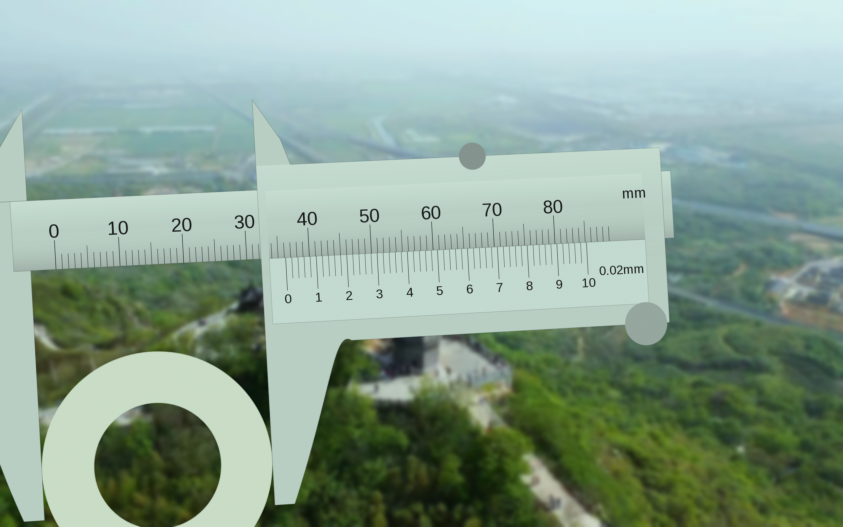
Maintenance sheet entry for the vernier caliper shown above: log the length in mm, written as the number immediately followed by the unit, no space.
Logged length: 36.2mm
